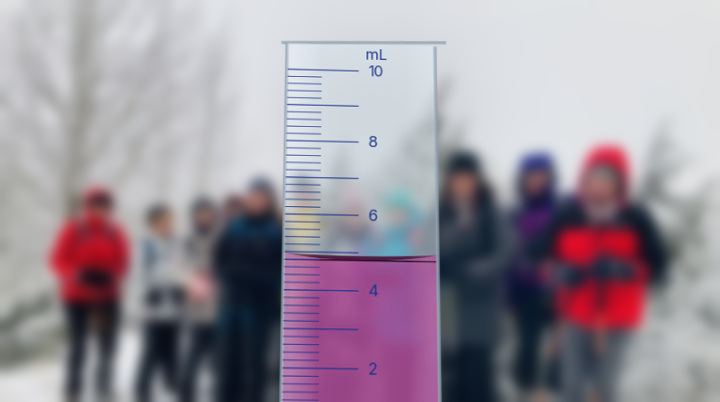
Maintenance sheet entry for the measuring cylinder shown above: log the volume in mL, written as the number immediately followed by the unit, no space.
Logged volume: 4.8mL
